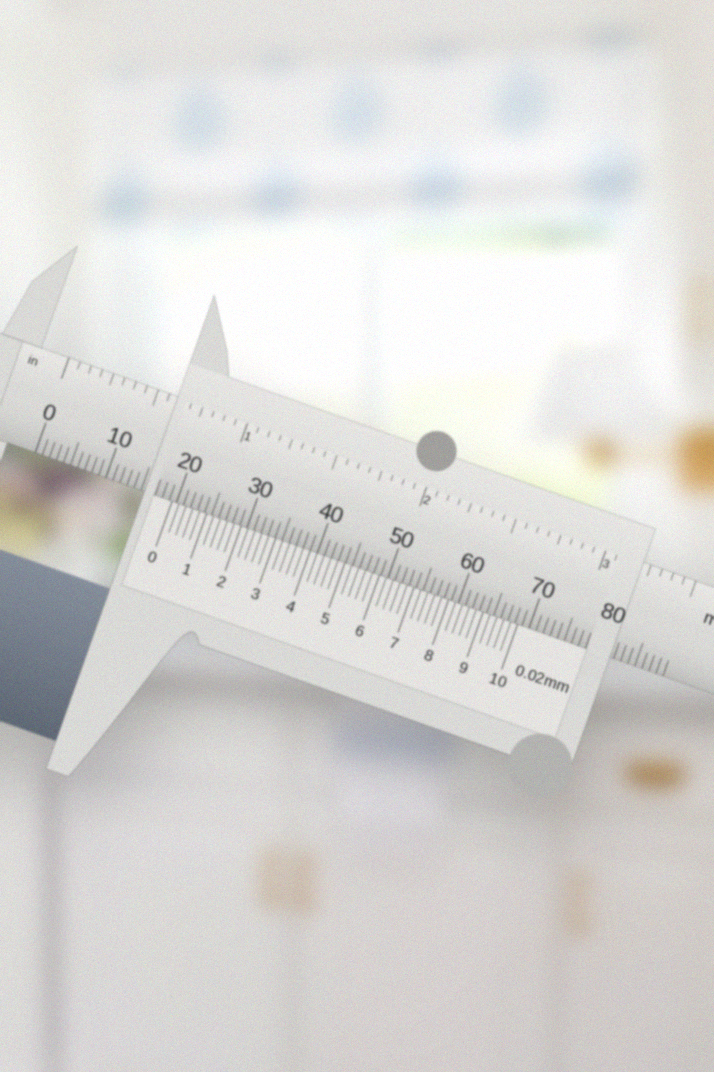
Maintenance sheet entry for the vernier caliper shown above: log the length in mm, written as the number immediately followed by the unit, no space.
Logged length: 19.4mm
